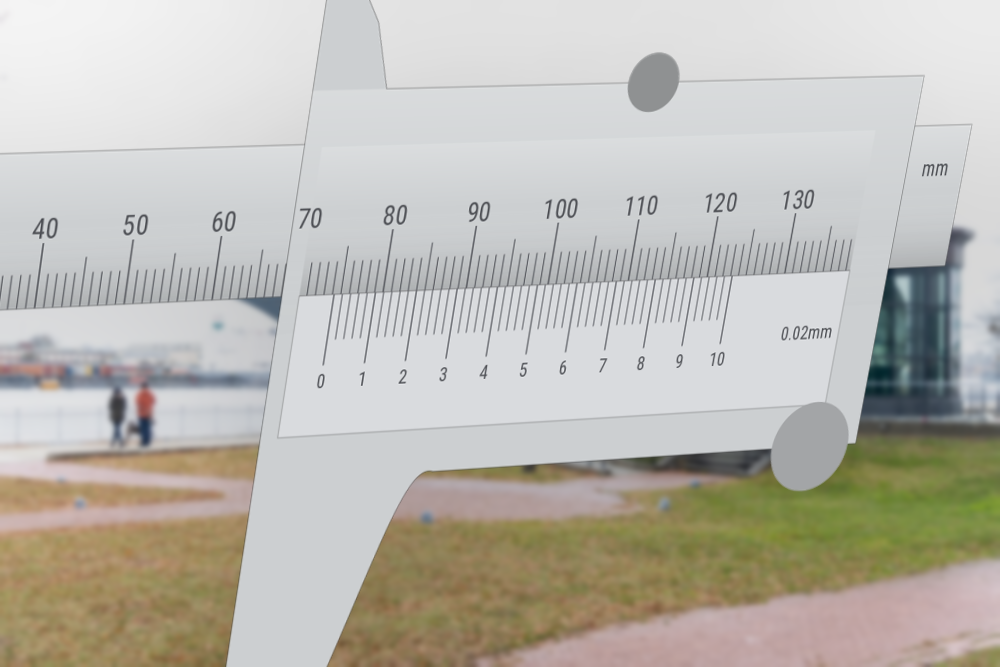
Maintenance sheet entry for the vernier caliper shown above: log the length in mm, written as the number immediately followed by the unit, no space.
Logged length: 74.2mm
